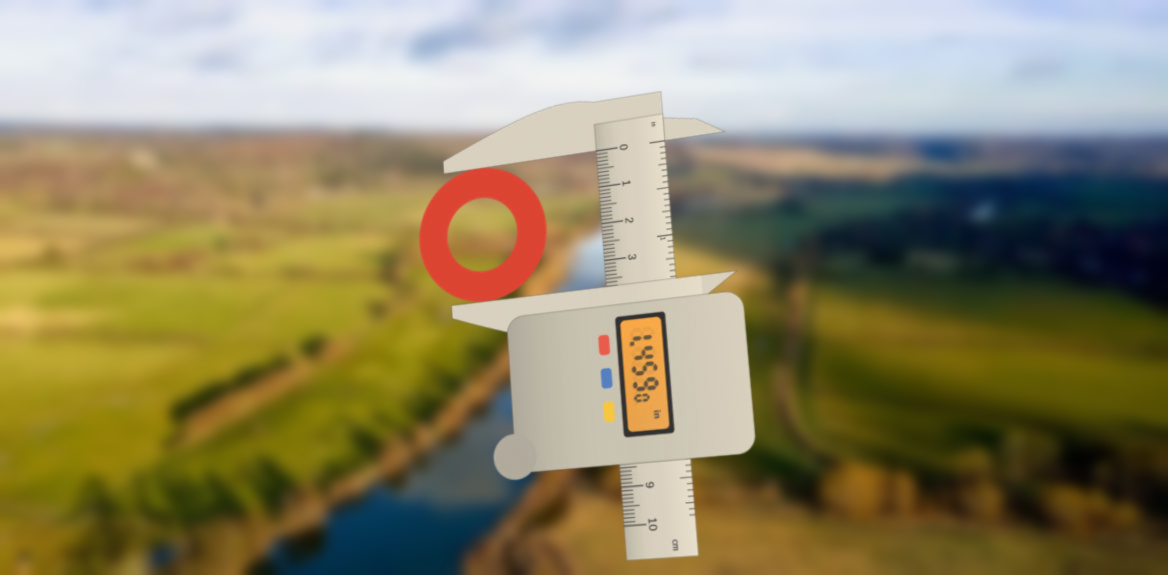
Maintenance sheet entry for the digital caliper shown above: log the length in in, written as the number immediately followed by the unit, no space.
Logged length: 1.4590in
